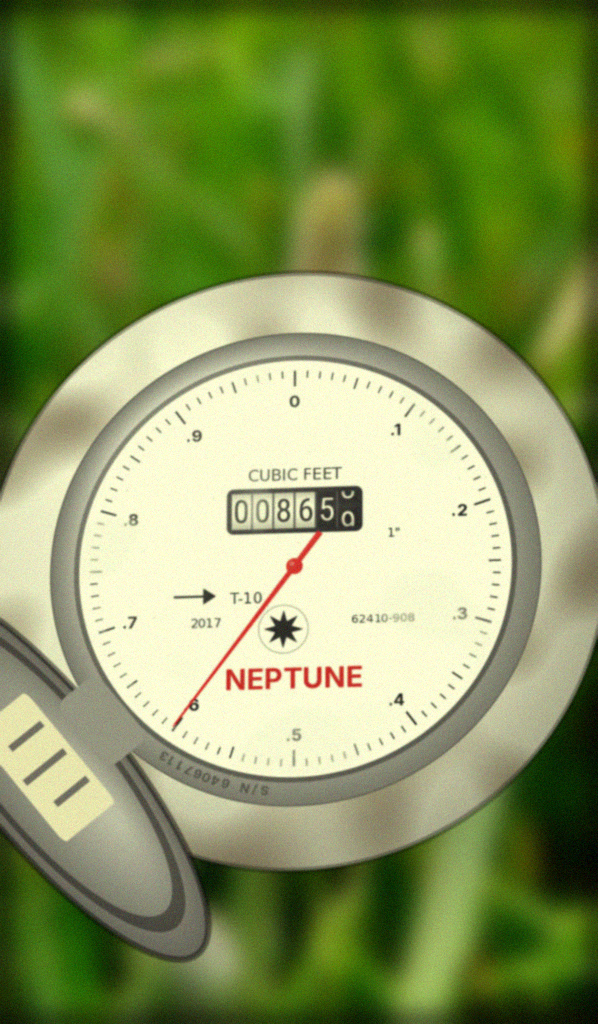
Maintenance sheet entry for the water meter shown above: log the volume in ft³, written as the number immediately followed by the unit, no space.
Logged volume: 8658.60ft³
